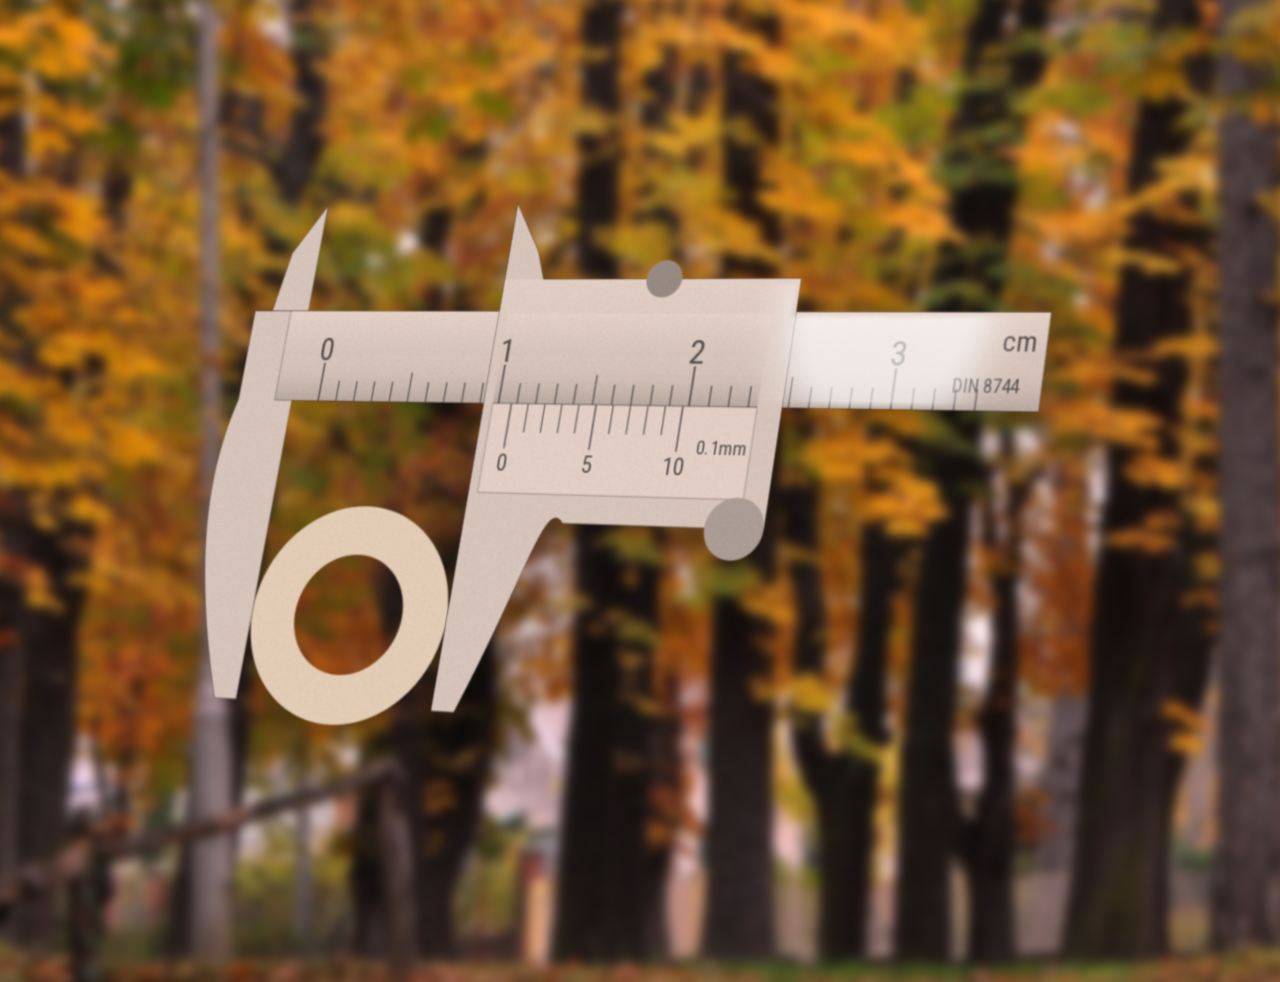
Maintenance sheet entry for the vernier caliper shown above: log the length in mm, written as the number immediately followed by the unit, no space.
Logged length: 10.7mm
